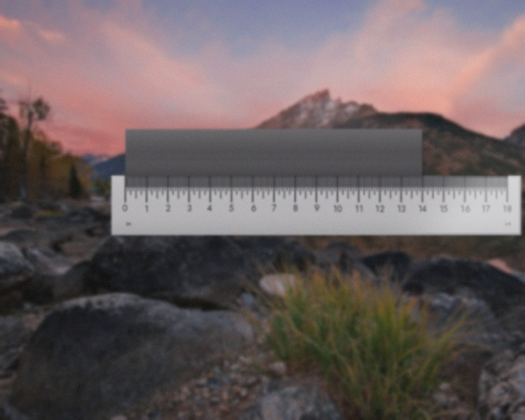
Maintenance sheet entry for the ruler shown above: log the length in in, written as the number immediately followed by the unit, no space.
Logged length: 14in
